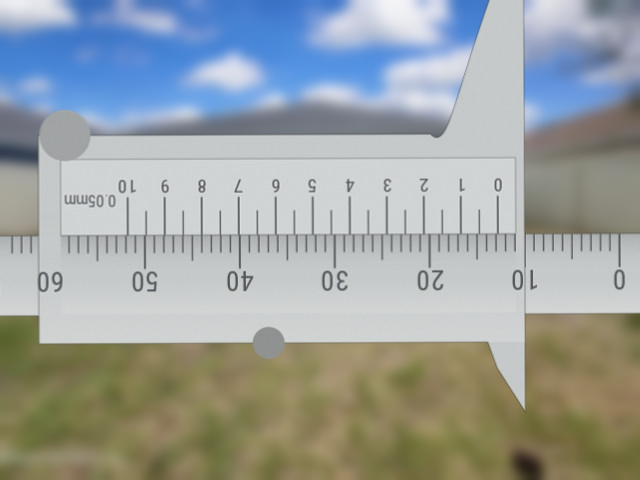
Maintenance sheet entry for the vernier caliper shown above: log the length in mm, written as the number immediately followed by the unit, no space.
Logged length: 12.8mm
